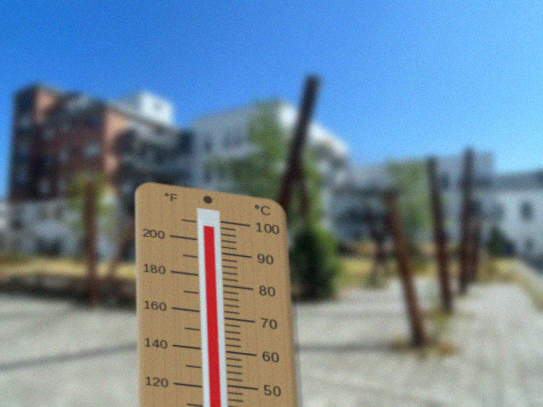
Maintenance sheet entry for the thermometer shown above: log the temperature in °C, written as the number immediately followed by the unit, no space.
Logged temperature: 98°C
